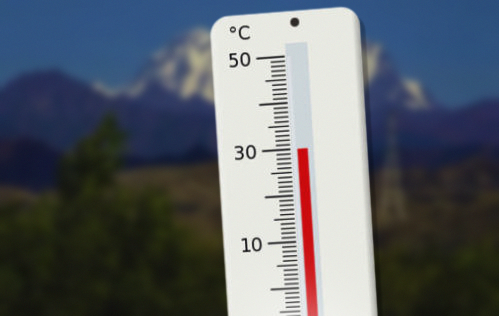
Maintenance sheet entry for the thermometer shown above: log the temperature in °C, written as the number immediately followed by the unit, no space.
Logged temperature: 30°C
